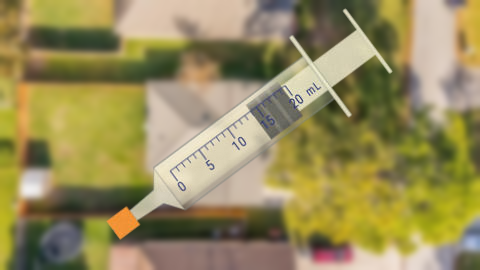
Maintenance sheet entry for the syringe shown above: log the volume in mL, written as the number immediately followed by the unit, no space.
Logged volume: 14mL
